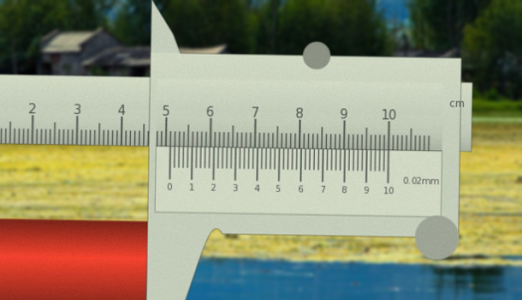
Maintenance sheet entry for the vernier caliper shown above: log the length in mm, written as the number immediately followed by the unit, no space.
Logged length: 51.0mm
